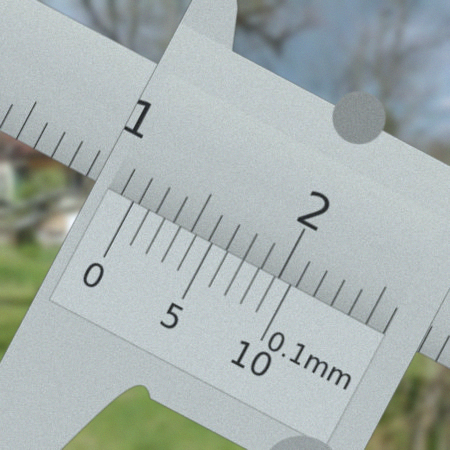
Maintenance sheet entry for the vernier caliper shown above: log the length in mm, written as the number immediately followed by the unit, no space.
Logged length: 11.7mm
